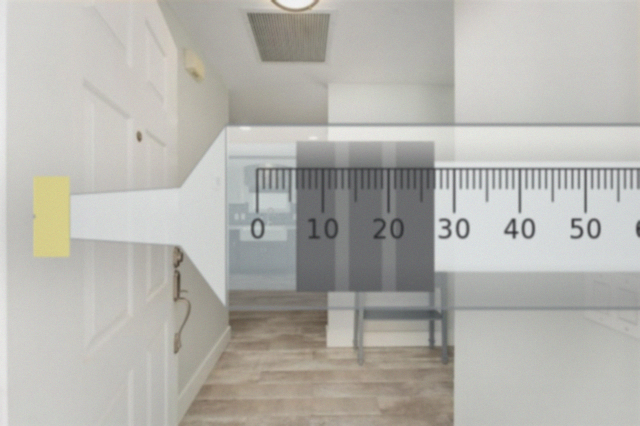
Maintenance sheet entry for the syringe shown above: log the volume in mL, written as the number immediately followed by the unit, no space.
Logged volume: 6mL
